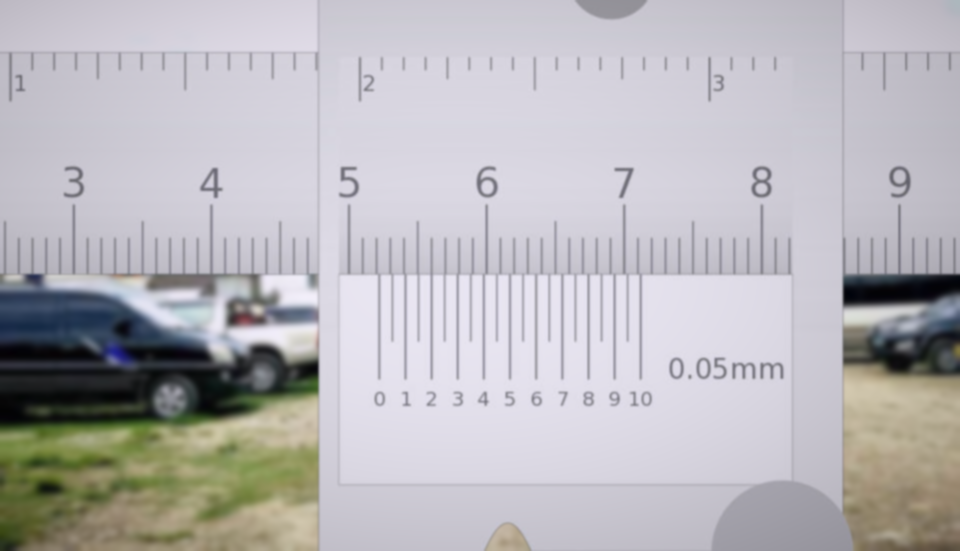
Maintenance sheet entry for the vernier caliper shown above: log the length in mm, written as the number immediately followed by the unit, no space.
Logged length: 52.2mm
